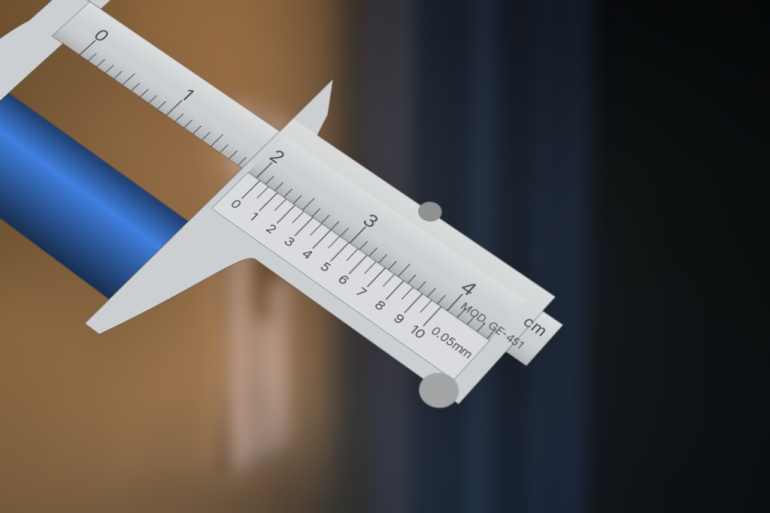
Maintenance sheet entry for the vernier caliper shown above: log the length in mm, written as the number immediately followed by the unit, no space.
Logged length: 20.4mm
